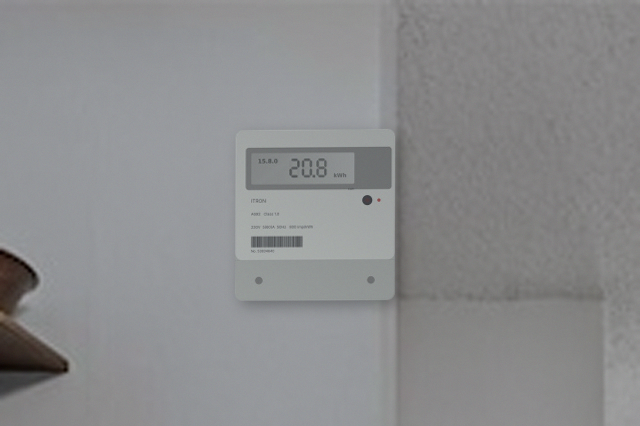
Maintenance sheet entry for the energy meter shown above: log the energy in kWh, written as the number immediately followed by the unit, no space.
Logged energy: 20.8kWh
